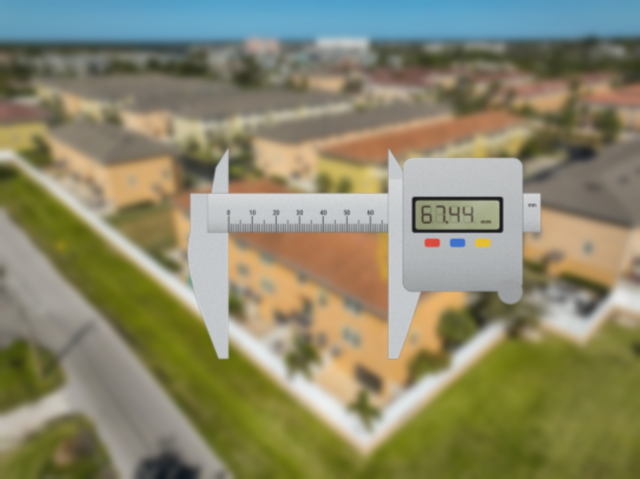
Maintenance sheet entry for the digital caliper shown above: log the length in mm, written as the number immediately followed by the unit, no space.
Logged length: 67.44mm
